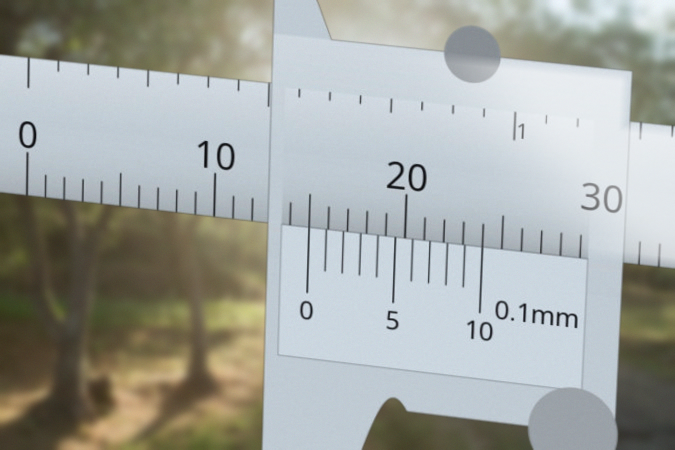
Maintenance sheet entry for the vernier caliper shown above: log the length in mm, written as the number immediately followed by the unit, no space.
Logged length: 15.0mm
